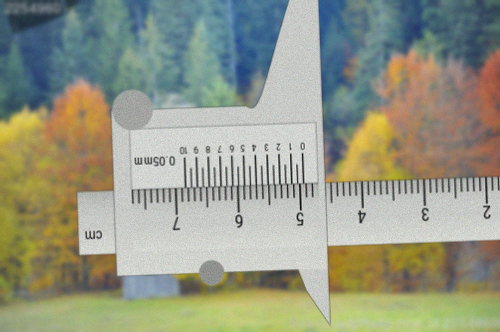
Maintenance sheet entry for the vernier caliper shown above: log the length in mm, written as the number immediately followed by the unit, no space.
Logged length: 49.4mm
